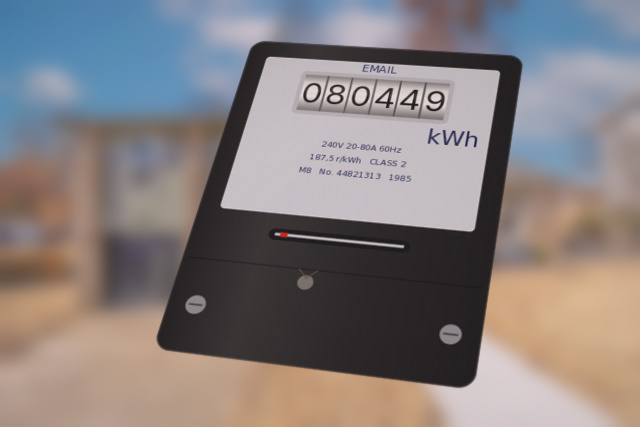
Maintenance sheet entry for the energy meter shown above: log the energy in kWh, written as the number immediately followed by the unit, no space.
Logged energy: 80449kWh
